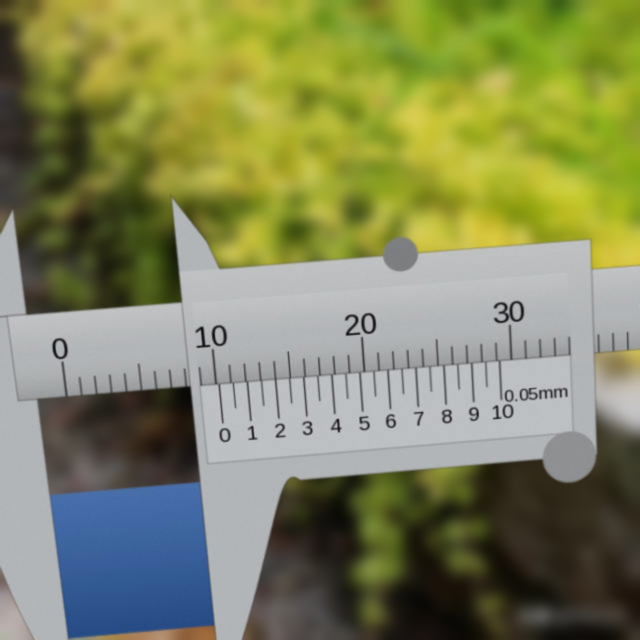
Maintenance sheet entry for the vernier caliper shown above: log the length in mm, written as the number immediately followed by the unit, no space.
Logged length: 10.2mm
